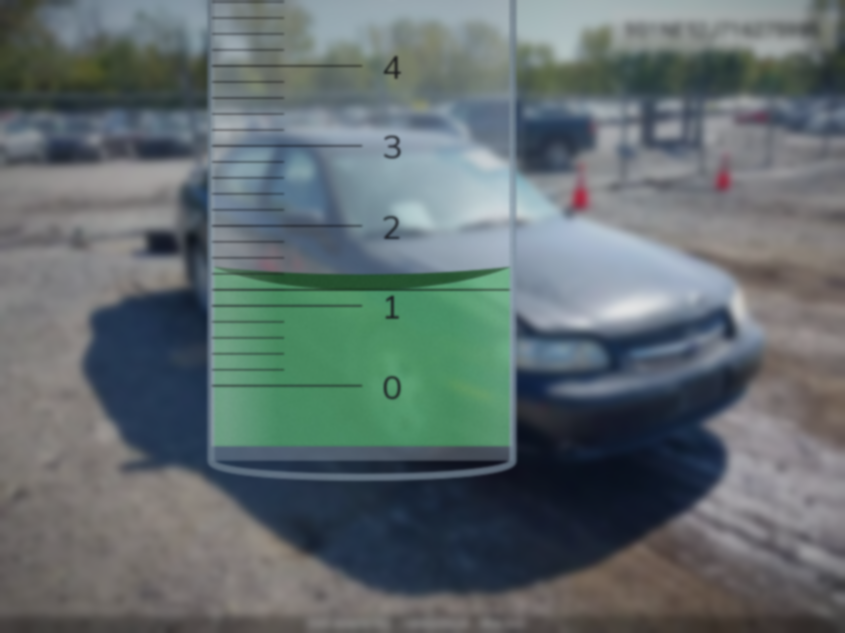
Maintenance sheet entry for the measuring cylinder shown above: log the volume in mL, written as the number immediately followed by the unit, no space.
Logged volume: 1.2mL
